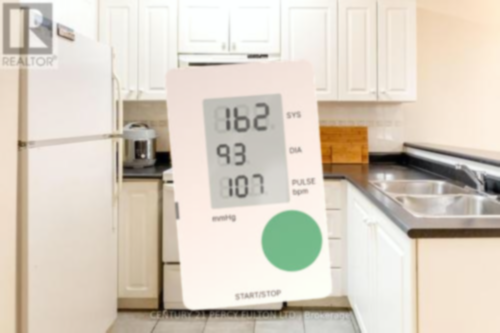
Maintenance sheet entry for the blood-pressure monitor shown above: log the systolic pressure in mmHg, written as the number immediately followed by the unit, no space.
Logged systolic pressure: 162mmHg
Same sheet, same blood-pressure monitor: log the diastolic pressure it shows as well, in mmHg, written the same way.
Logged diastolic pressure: 93mmHg
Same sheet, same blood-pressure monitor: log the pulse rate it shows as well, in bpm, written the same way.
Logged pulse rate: 107bpm
